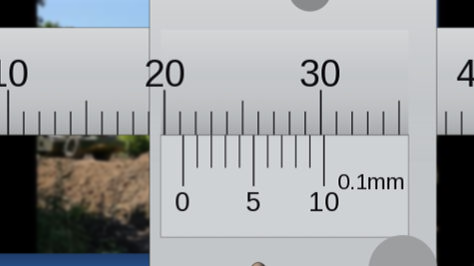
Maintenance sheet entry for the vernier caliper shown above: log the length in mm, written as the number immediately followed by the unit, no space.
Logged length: 21.2mm
